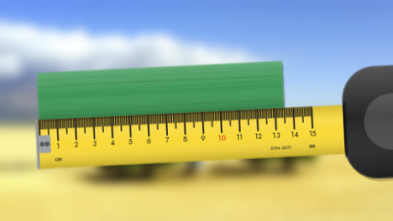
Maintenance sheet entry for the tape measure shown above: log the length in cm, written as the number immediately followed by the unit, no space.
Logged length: 13.5cm
